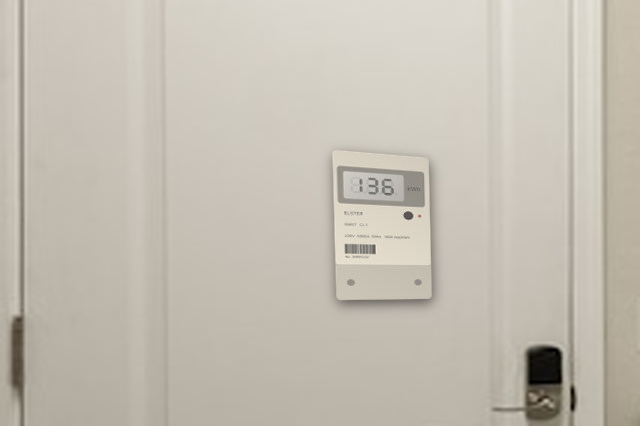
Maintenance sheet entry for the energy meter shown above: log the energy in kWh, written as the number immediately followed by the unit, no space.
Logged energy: 136kWh
